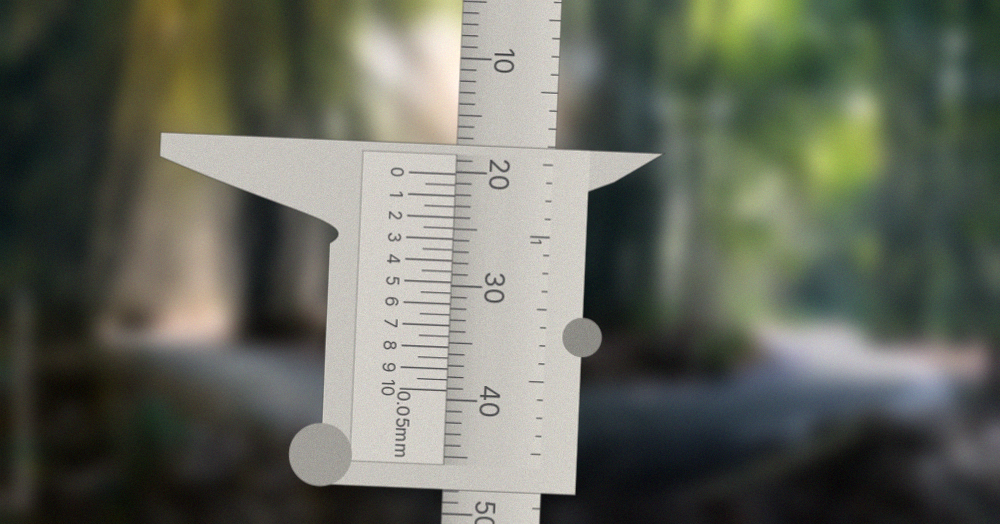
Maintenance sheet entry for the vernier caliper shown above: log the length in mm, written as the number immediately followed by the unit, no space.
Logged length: 20.2mm
